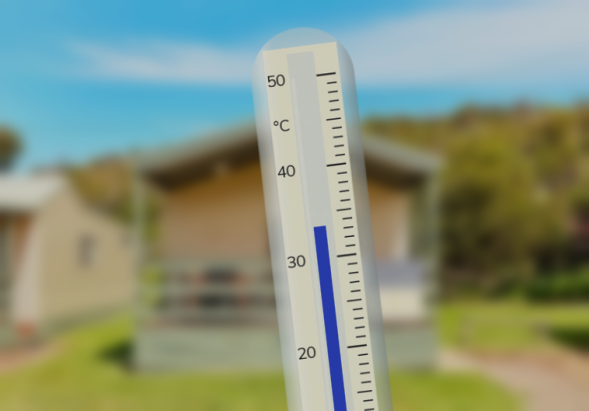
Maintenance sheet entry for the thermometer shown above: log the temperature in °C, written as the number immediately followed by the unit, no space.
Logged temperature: 33.5°C
